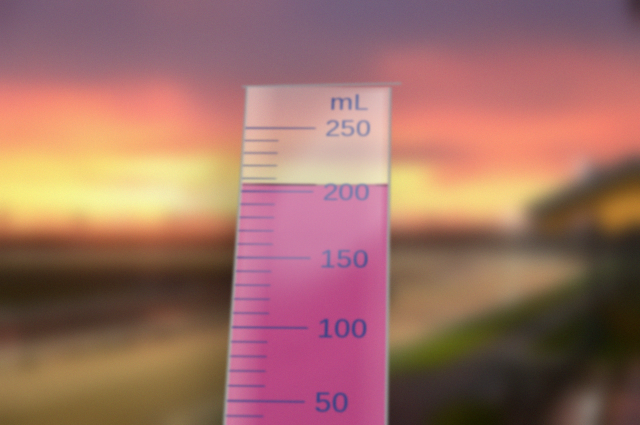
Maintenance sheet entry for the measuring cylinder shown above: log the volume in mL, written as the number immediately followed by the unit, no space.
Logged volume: 205mL
